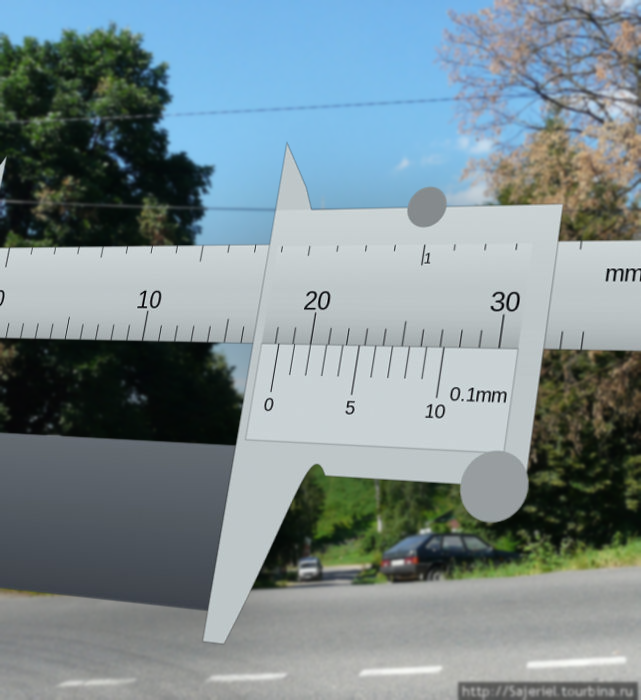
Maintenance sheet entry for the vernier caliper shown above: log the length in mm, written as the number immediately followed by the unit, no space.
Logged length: 18.2mm
